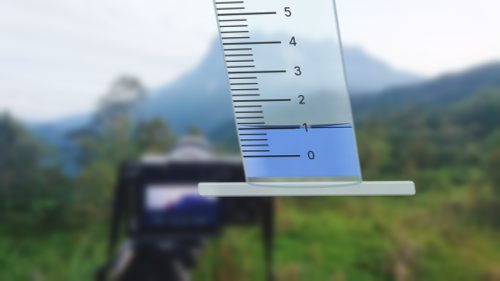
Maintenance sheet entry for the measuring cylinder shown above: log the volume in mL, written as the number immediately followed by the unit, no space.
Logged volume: 1mL
